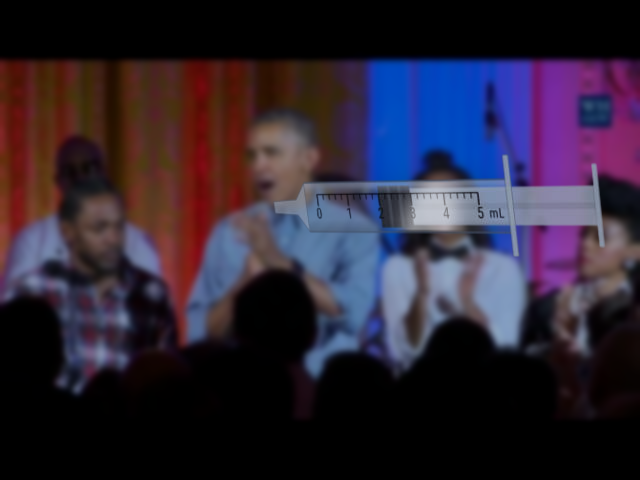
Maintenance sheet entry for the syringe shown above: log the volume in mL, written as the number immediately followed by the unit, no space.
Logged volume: 2mL
